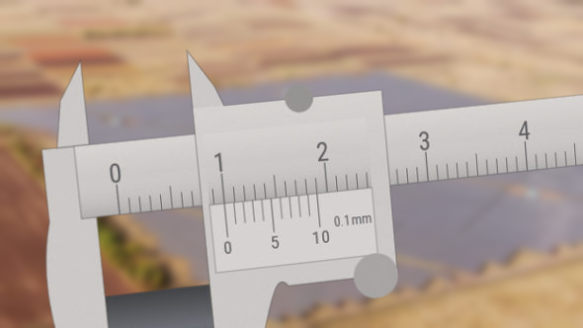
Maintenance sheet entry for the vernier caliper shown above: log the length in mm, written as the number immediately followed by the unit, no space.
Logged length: 10.0mm
